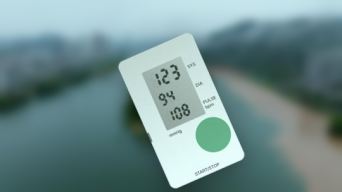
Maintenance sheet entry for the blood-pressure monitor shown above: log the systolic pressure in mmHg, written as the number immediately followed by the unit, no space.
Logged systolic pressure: 123mmHg
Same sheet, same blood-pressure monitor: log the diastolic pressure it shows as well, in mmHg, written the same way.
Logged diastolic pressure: 94mmHg
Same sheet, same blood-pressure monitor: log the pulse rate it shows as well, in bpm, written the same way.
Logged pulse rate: 108bpm
